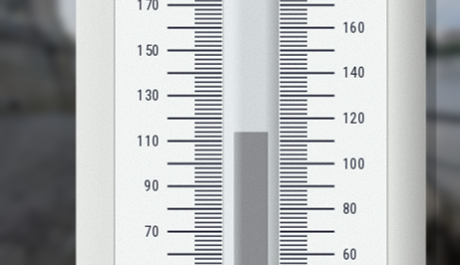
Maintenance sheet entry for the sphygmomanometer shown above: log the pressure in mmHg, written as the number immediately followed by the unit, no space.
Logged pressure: 114mmHg
